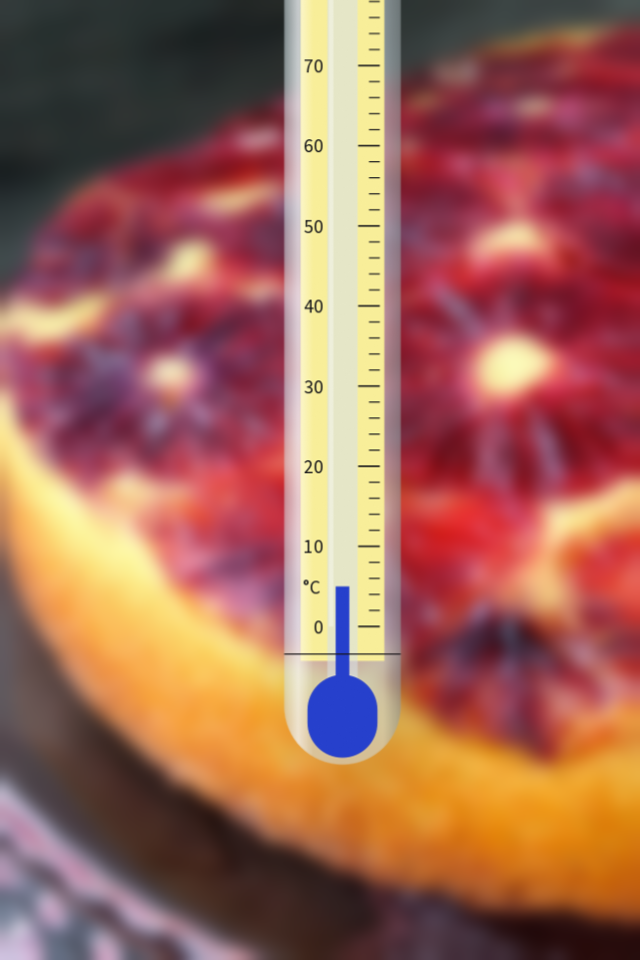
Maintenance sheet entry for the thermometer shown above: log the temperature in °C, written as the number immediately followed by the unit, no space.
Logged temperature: 5°C
